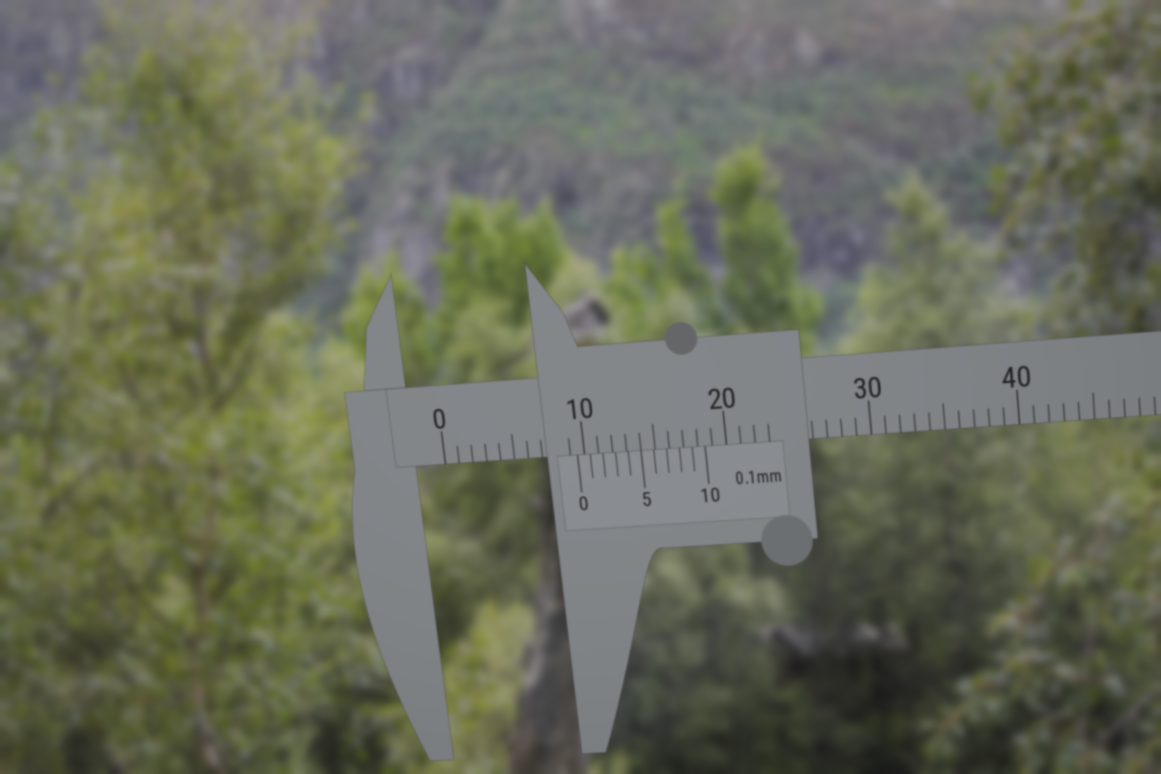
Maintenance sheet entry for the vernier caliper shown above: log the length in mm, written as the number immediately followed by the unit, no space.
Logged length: 9.5mm
